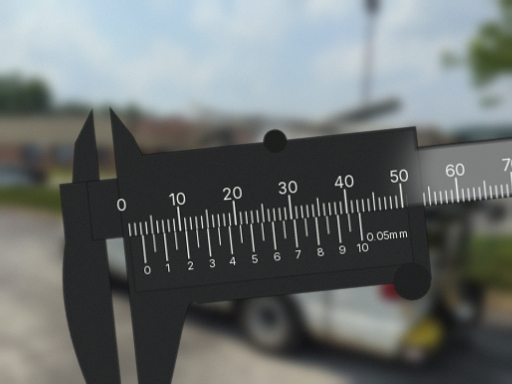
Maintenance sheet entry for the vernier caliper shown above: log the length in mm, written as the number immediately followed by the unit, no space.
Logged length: 3.2mm
